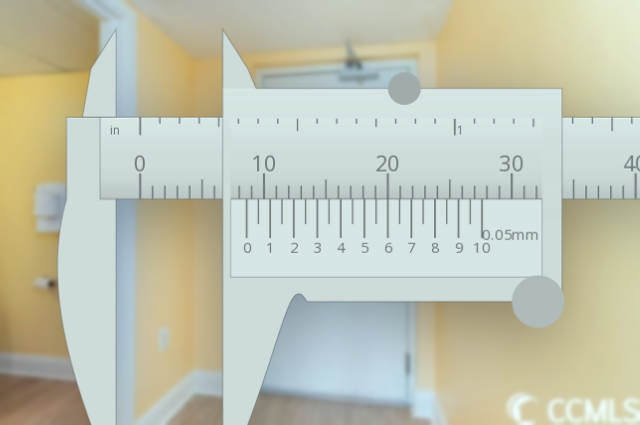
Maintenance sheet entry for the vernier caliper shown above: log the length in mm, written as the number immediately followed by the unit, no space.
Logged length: 8.6mm
